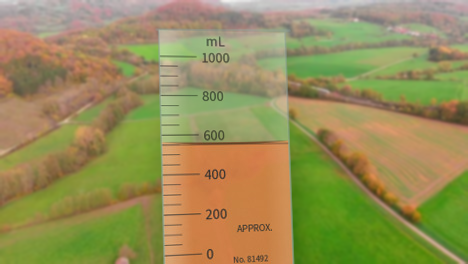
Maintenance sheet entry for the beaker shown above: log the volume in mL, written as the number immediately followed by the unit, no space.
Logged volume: 550mL
